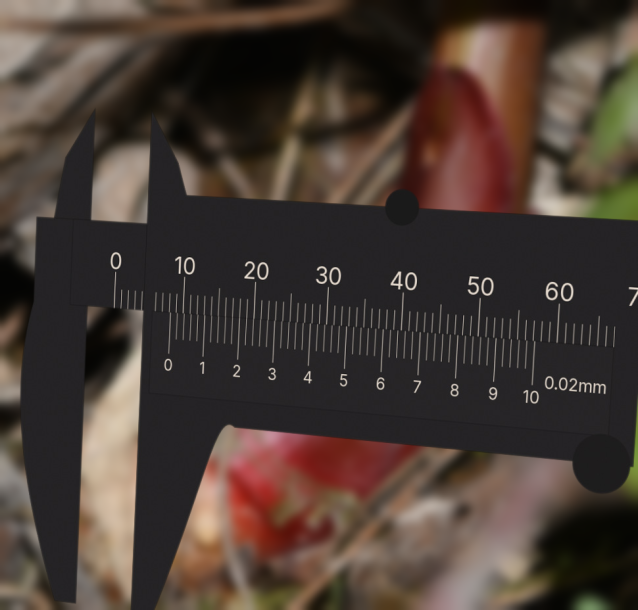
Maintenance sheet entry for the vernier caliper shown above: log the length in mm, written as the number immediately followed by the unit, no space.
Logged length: 8.2mm
